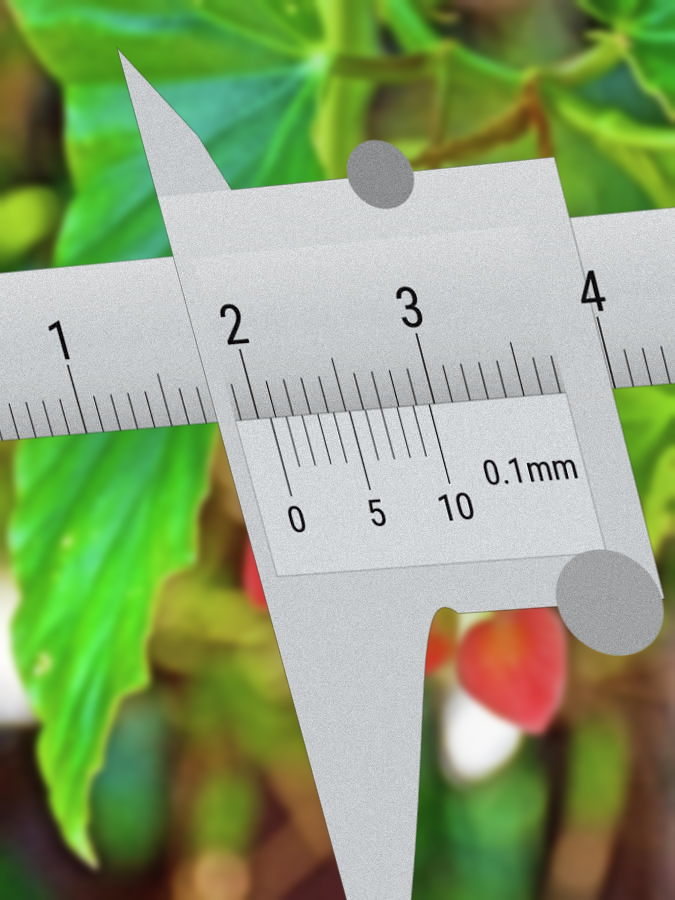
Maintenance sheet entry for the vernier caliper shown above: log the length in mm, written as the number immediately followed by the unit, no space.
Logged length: 20.7mm
